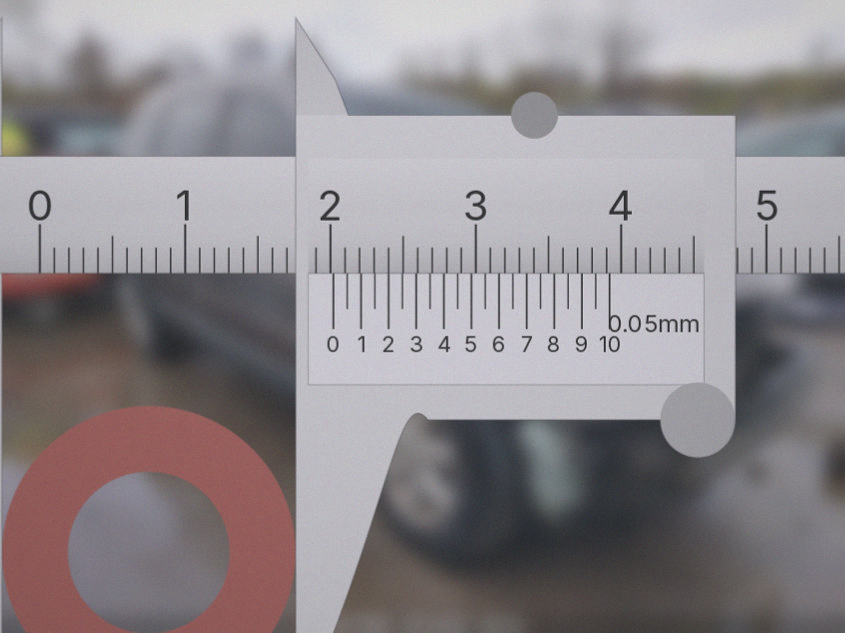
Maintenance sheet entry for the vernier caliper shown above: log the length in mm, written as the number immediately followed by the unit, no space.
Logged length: 20.2mm
